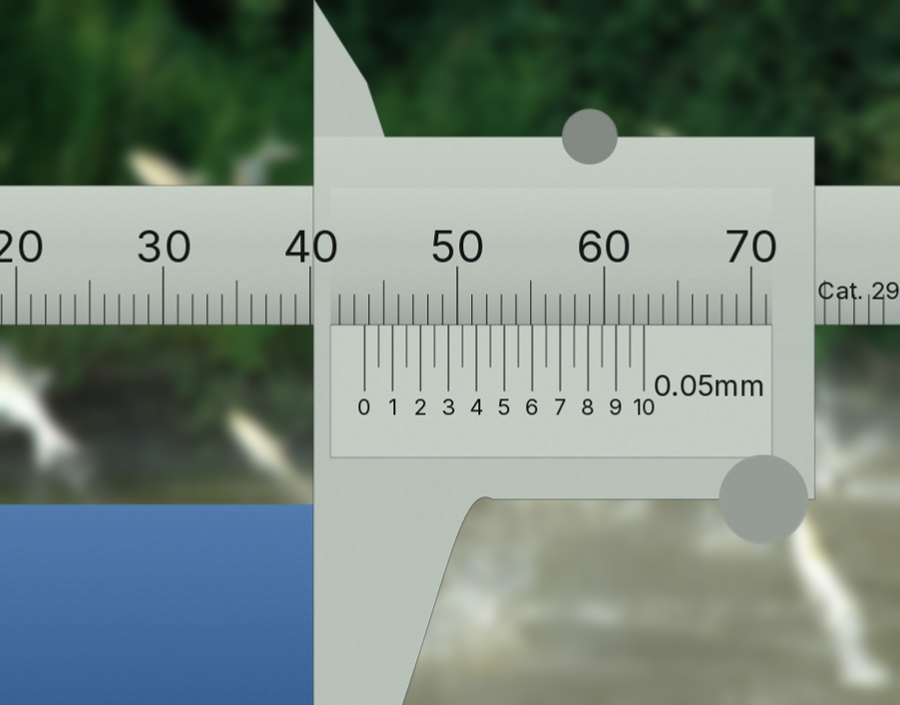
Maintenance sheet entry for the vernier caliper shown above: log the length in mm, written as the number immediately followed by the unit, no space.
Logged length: 43.7mm
